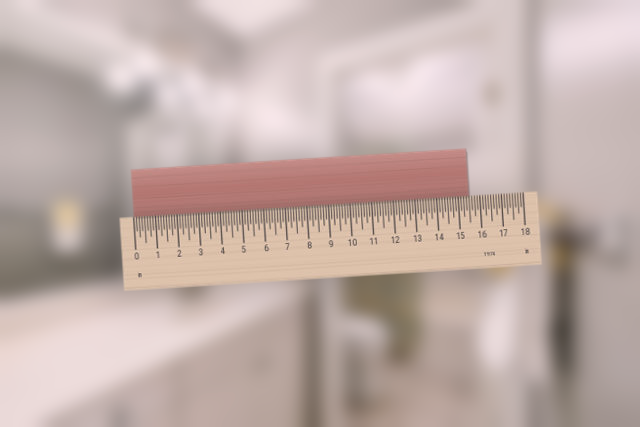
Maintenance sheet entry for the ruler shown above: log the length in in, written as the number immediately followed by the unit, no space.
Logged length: 15.5in
